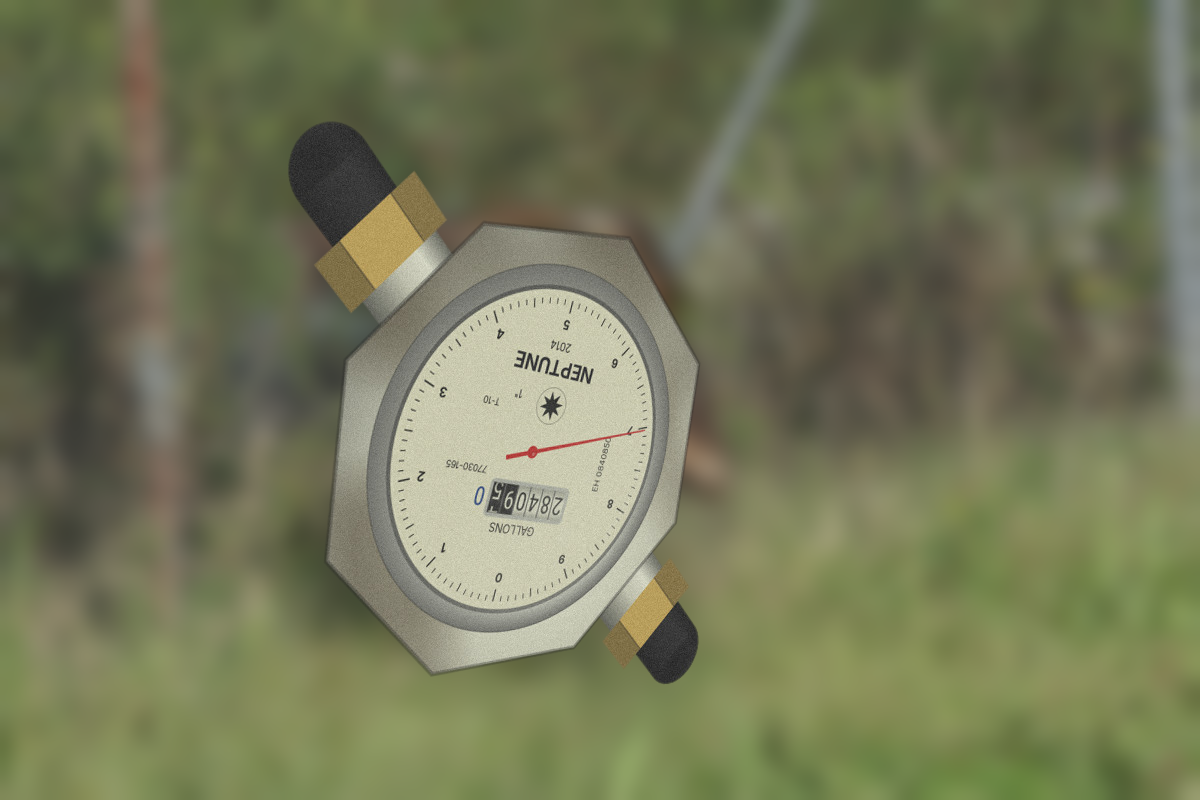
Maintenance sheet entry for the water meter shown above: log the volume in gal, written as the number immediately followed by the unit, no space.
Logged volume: 2840947.0gal
